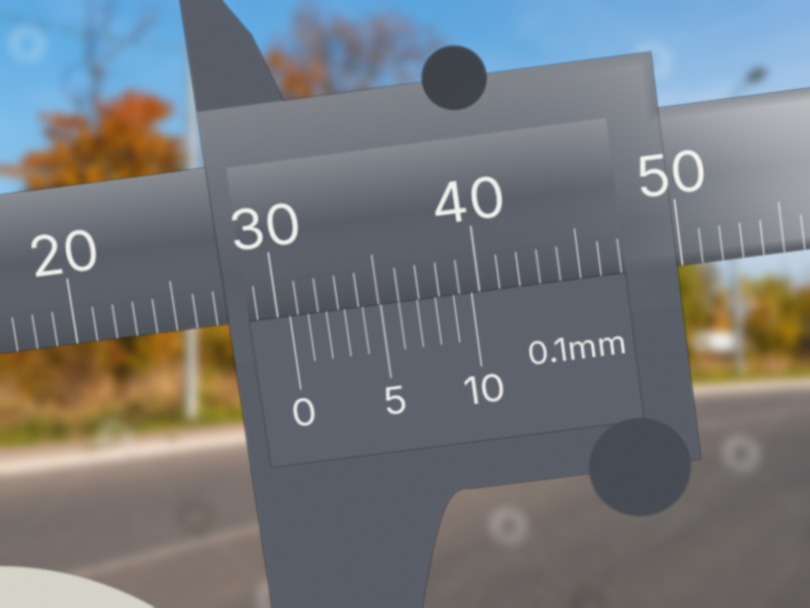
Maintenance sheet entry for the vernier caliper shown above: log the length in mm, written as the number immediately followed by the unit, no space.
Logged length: 30.6mm
